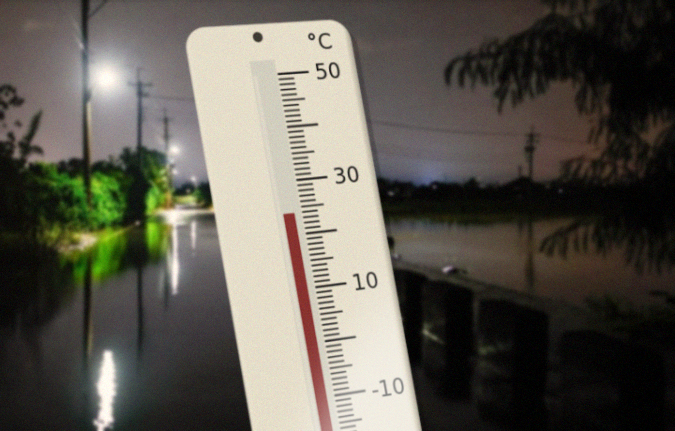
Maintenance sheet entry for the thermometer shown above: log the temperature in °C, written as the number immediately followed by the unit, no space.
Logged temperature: 24°C
